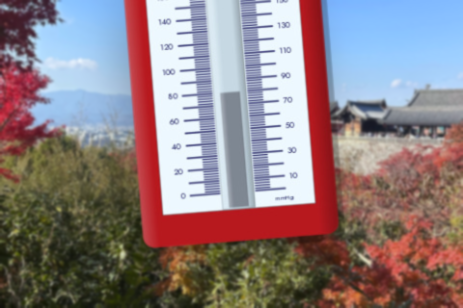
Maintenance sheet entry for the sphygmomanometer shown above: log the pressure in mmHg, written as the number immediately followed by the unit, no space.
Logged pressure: 80mmHg
